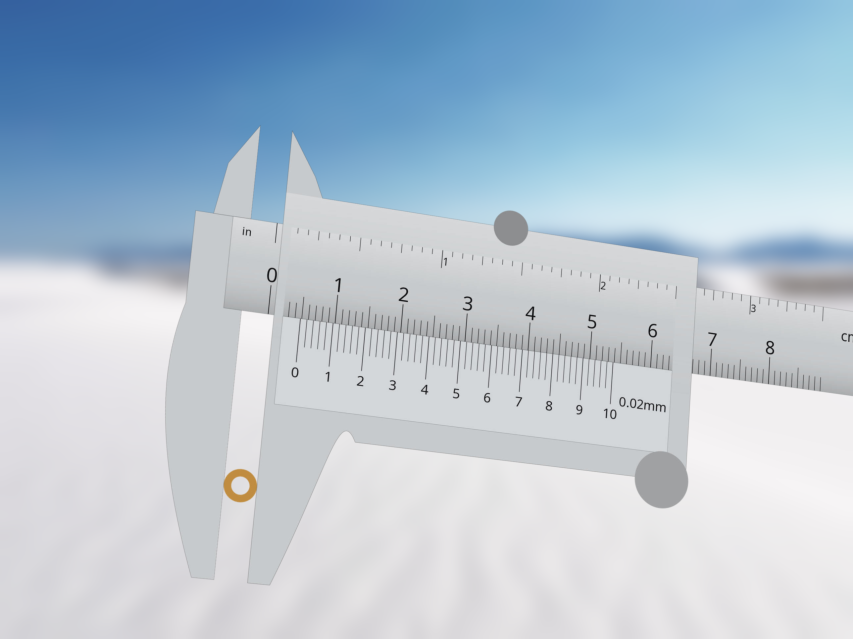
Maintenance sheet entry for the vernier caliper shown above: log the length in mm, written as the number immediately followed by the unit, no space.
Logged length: 4.8mm
